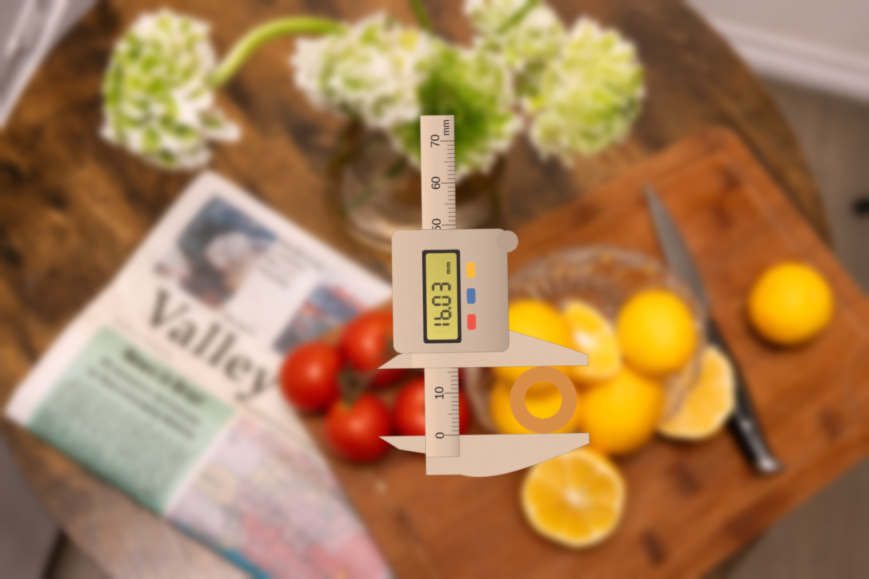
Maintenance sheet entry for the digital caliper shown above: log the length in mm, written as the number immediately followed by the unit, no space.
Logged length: 16.03mm
